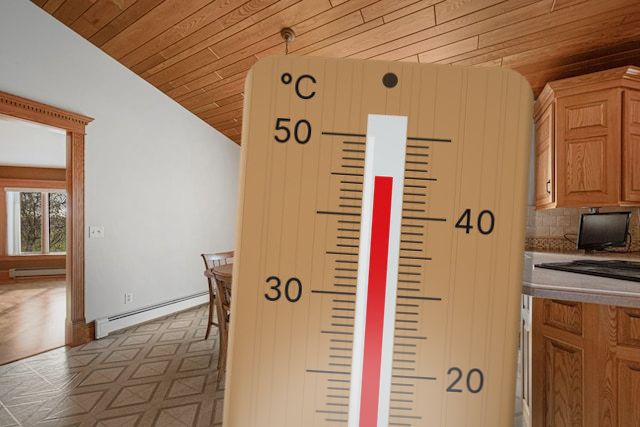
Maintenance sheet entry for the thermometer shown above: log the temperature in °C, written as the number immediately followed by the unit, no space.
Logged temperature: 45°C
